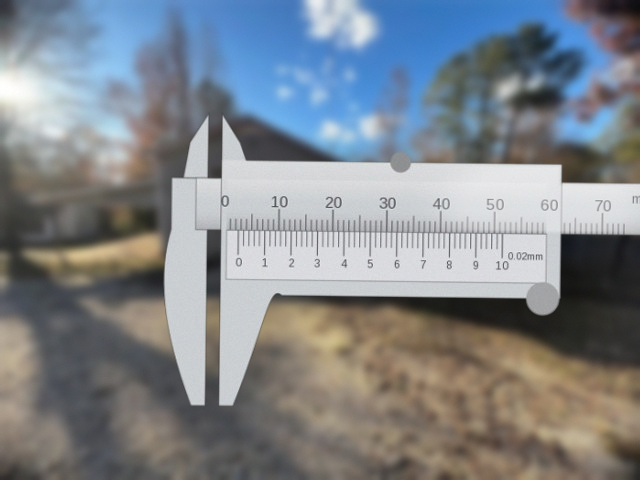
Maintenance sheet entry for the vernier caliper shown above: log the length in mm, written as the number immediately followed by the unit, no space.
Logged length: 2.5mm
